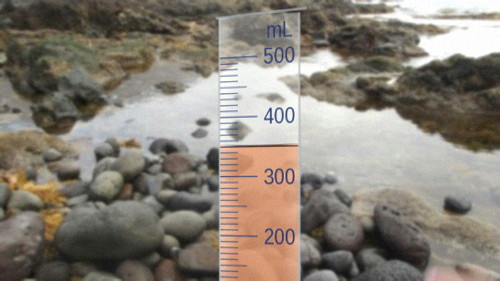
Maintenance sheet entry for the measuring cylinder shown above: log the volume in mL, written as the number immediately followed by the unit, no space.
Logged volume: 350mL
